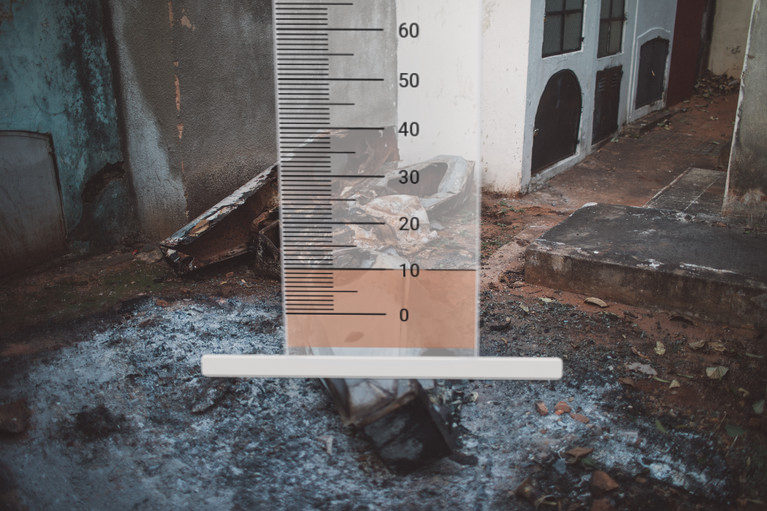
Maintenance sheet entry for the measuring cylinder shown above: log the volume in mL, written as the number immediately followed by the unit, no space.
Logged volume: 10mL
